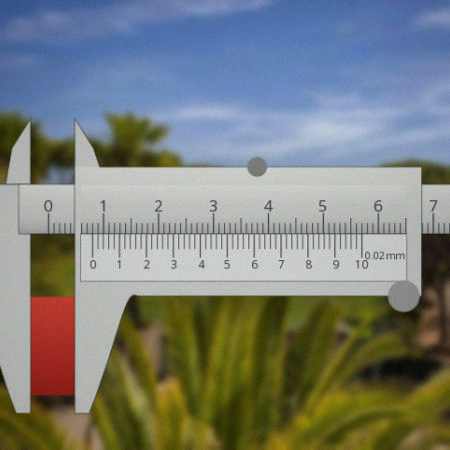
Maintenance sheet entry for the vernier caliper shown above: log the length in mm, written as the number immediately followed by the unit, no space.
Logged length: 8.0mm
